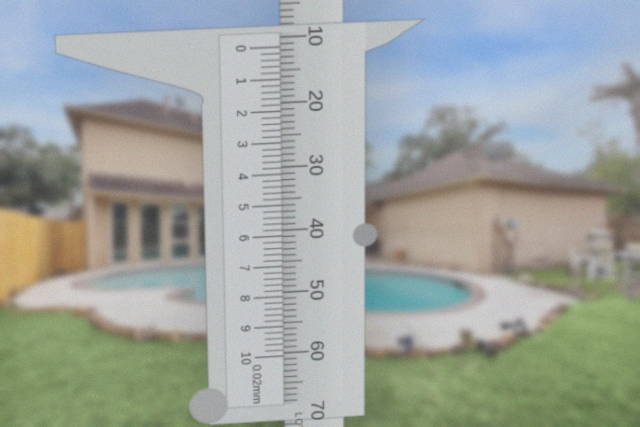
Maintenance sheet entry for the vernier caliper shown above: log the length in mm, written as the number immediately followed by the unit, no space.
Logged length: 11.5mm
